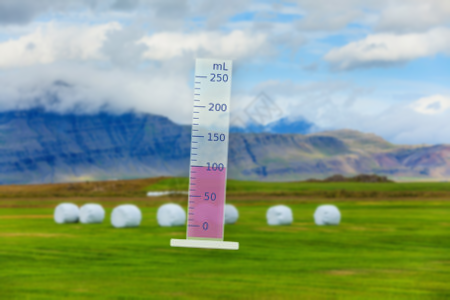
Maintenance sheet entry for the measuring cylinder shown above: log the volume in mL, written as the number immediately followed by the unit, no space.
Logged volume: 100mL
